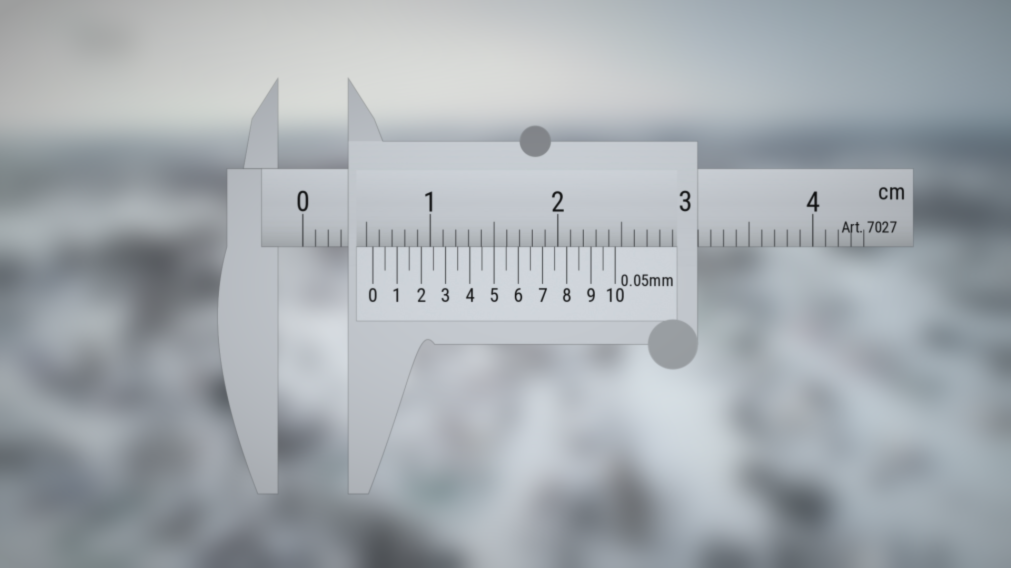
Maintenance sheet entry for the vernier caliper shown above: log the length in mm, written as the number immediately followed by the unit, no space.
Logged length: 5.5mm
